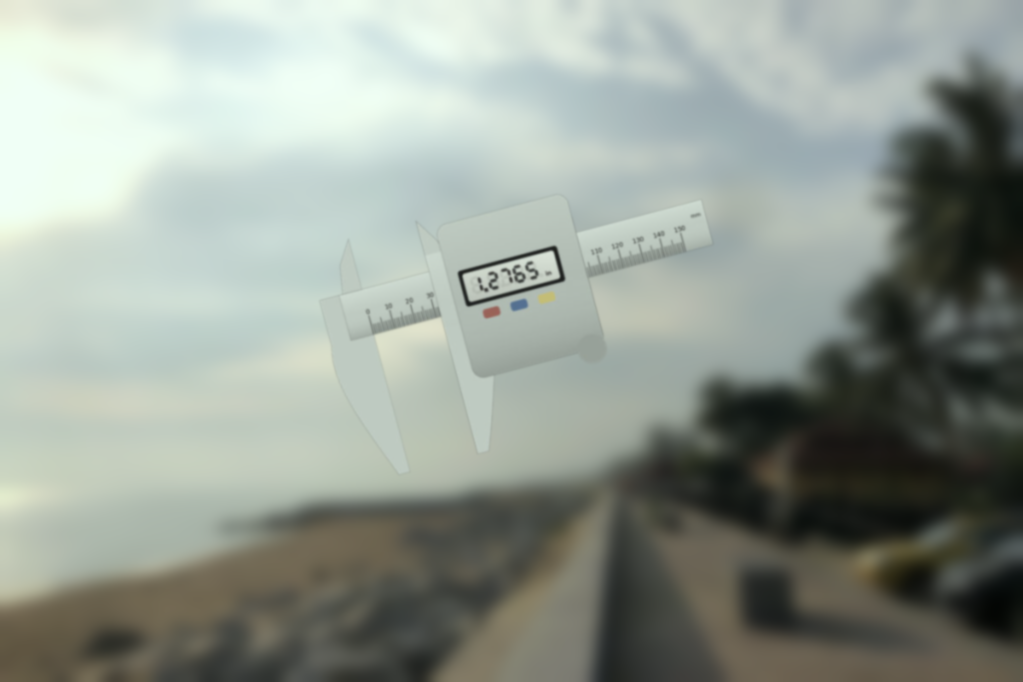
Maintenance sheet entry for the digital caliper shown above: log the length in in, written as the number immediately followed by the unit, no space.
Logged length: 1.2765in
